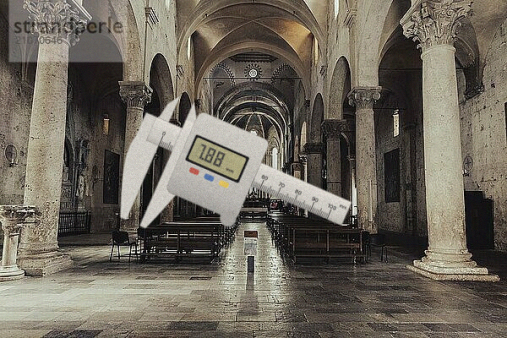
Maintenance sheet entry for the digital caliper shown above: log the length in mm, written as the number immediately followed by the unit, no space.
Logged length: 7.88mm
